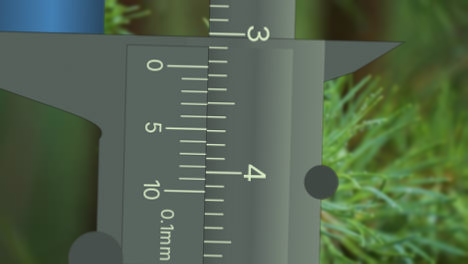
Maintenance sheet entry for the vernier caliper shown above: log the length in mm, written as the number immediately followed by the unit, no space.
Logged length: 32.4mm
